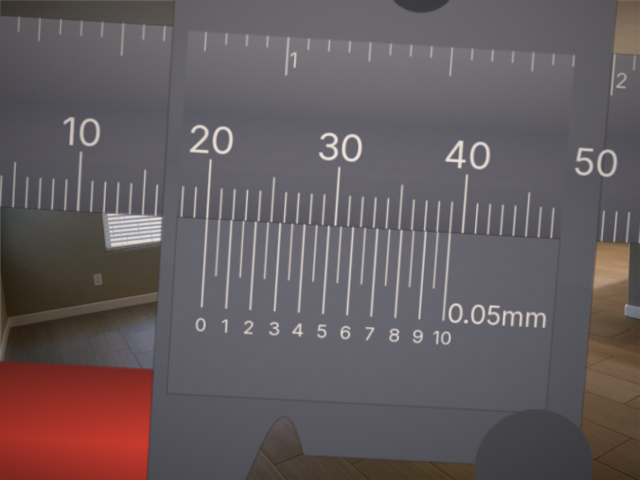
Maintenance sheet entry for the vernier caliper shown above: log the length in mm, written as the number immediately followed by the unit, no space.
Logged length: 20.0mm
